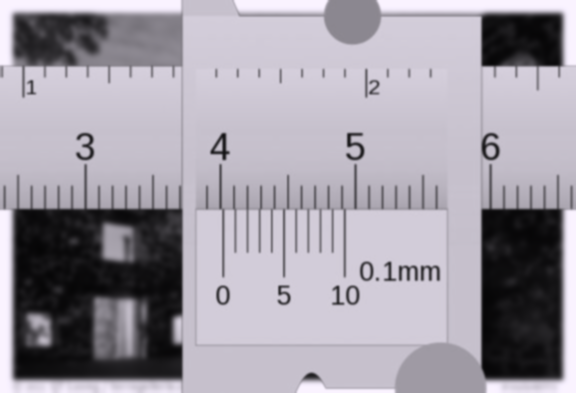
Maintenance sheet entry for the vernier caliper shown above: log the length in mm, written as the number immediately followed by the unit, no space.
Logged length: 40.2mm
